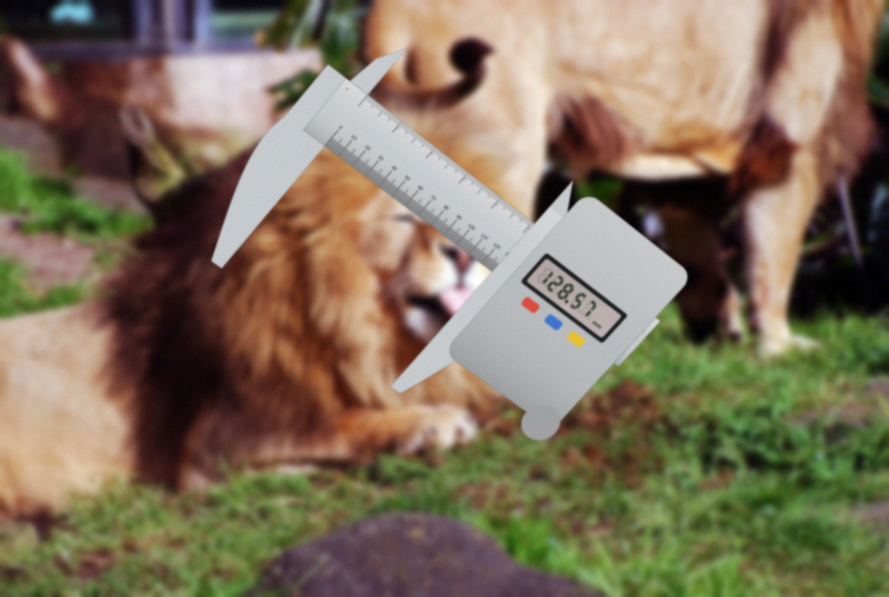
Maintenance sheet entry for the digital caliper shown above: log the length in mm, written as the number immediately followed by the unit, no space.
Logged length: 128.57mm
